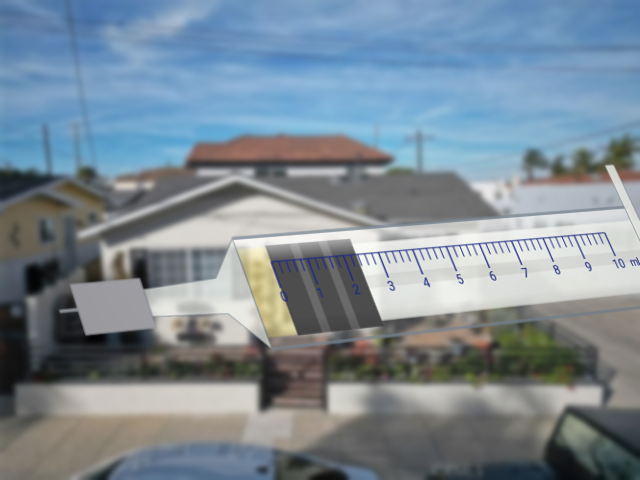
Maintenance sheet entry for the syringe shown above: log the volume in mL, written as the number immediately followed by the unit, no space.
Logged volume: 0mL
